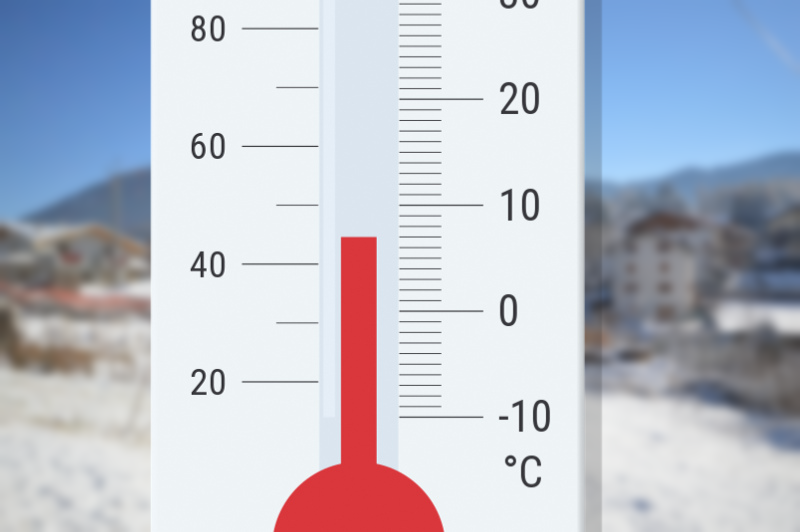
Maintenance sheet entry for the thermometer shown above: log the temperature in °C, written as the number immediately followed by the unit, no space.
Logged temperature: 7°C
